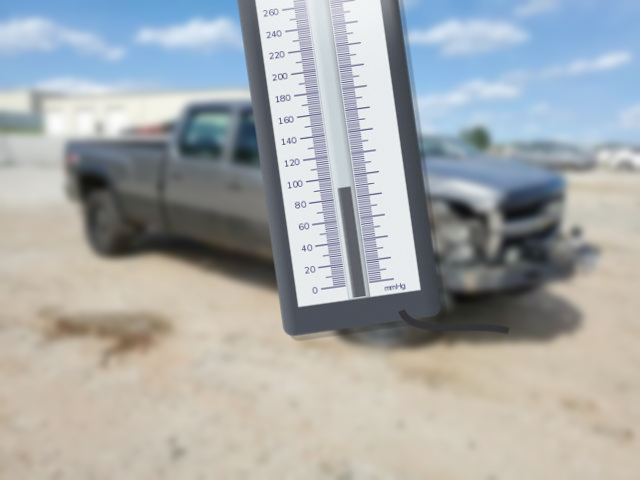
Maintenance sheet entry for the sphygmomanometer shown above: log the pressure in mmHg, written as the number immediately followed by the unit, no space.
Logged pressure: 90mmHg
